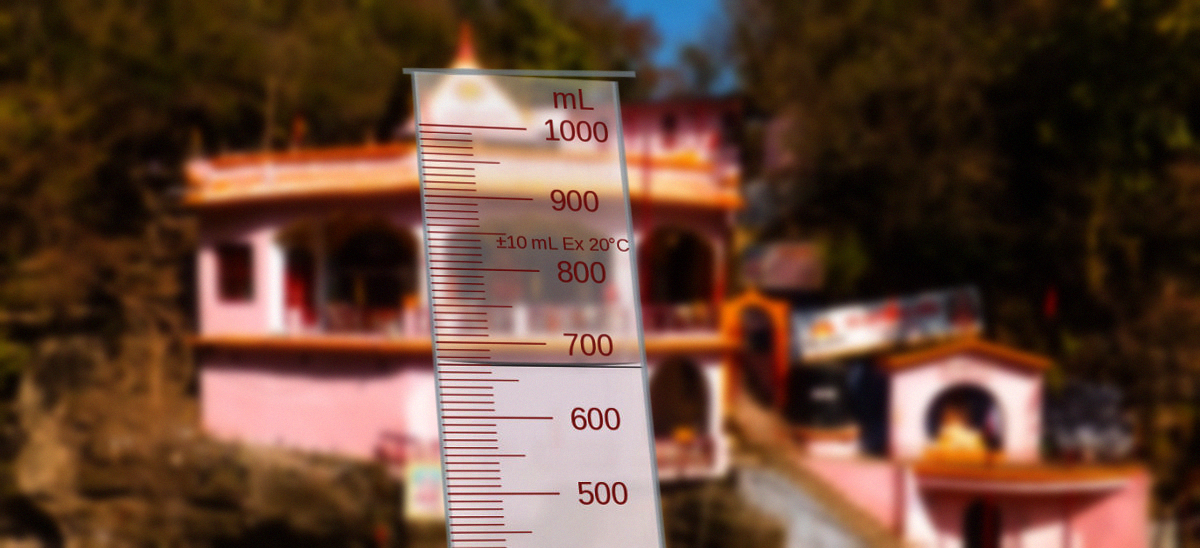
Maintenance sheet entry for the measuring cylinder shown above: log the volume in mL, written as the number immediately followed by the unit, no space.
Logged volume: 670mL
